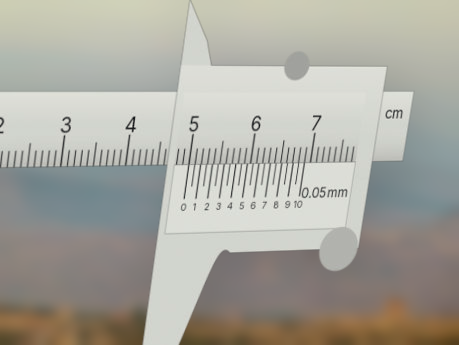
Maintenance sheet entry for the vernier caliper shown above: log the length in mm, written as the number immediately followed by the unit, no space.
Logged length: 50.0mm
